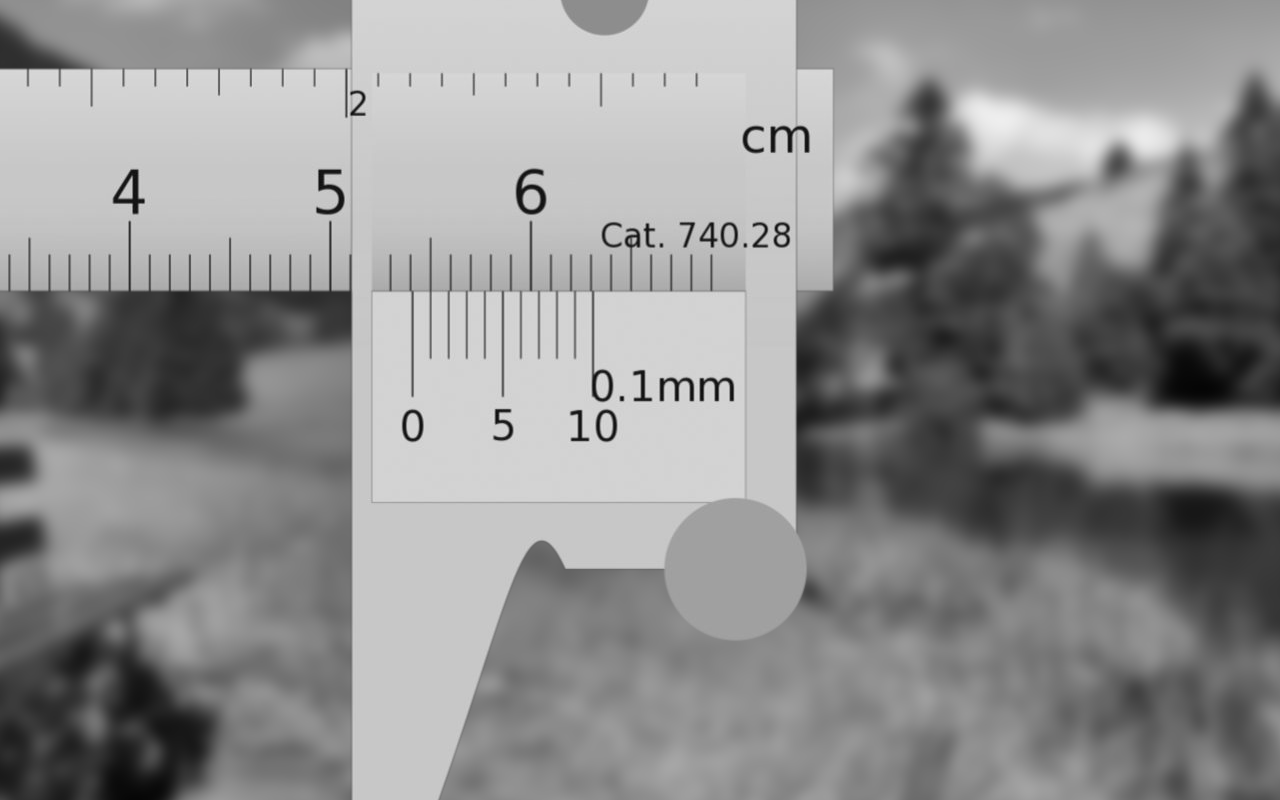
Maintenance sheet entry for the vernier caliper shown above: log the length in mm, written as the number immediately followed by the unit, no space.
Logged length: 54.1mm
